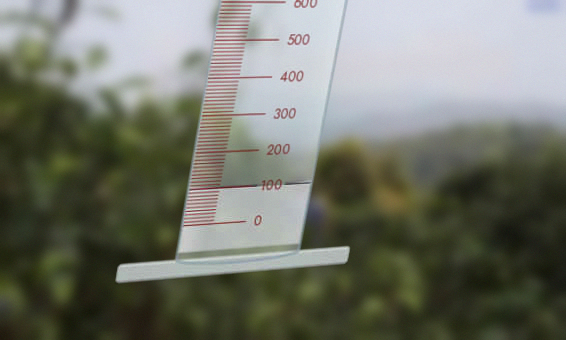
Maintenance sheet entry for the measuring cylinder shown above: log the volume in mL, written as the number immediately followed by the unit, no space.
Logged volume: 100mL
